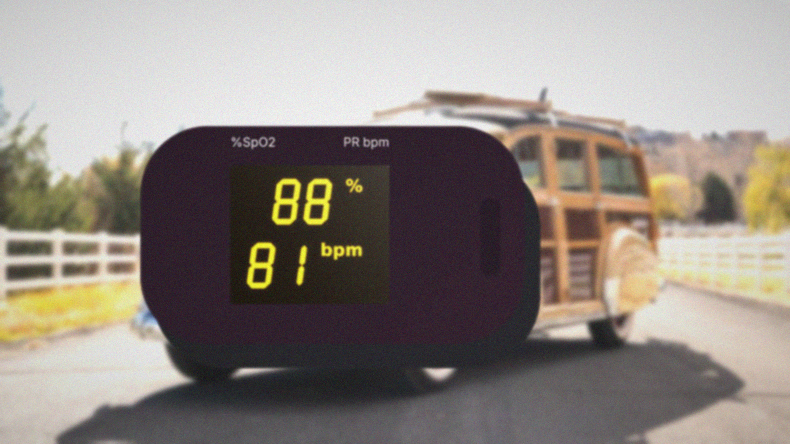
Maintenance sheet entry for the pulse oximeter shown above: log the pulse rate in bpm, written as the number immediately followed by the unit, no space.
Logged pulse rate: 81bpm
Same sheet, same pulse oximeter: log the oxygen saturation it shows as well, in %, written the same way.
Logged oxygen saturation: 88%
